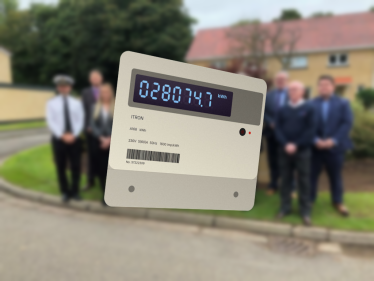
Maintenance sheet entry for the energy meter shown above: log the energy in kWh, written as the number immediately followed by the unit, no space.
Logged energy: 28074.7kWh
